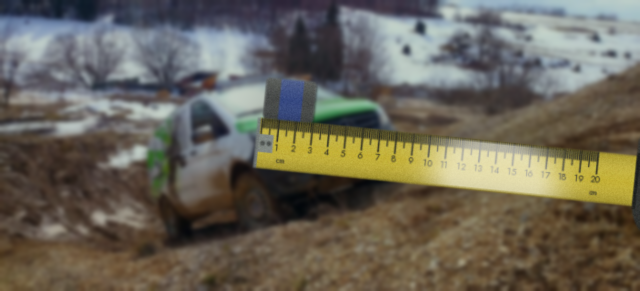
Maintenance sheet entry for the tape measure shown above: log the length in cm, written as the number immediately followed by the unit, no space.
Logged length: 3cm
